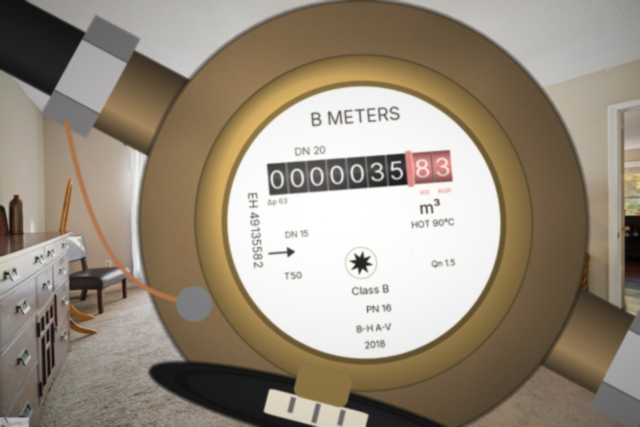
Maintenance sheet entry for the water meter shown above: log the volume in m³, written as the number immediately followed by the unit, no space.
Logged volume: 35.83m³
